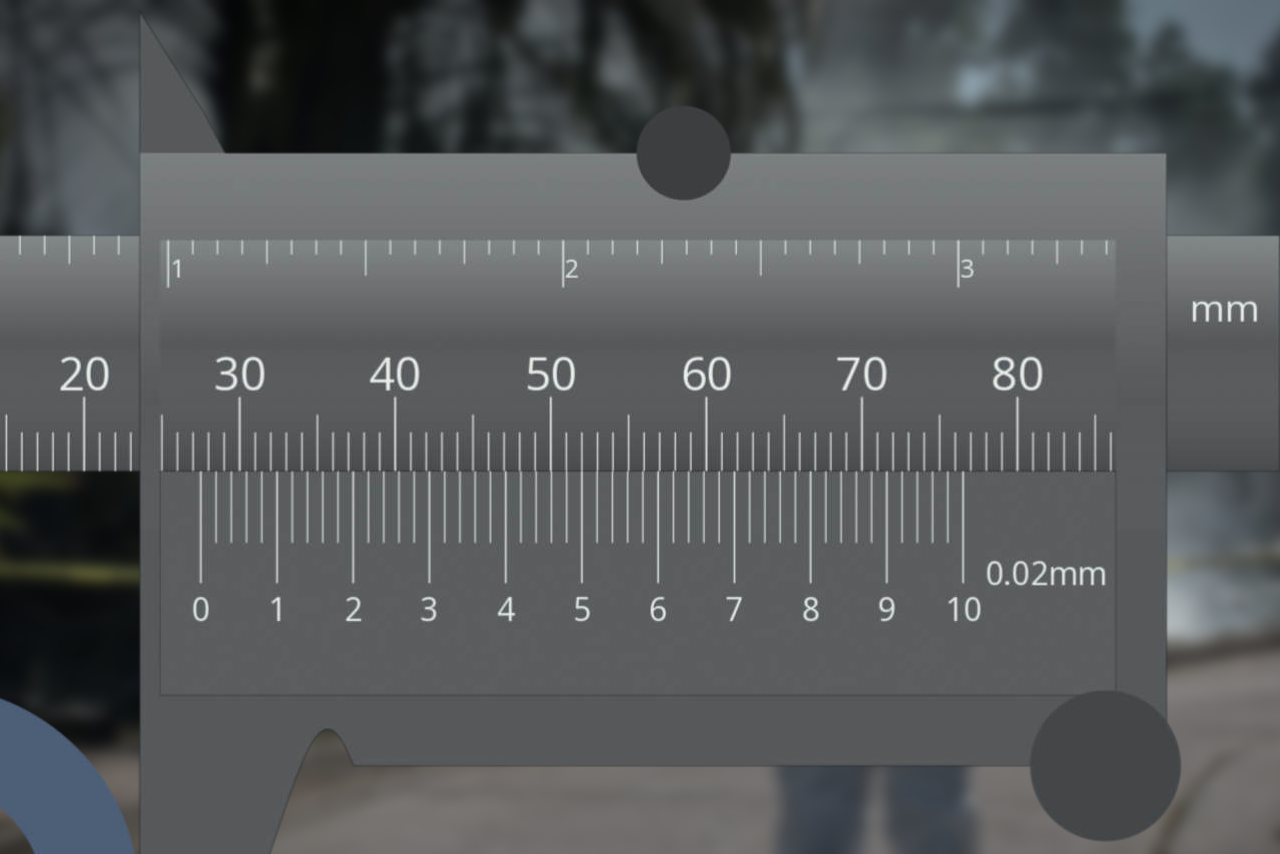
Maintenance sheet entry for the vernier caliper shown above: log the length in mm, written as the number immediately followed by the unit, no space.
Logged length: 27.5mm
